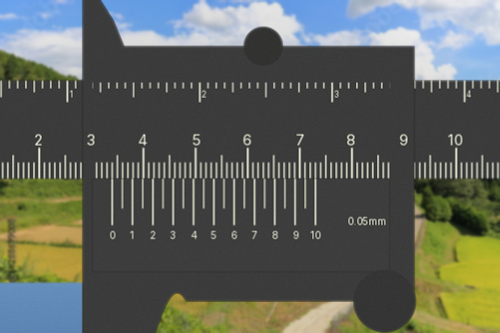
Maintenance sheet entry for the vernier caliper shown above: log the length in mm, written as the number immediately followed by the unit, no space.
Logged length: 34.0mm
